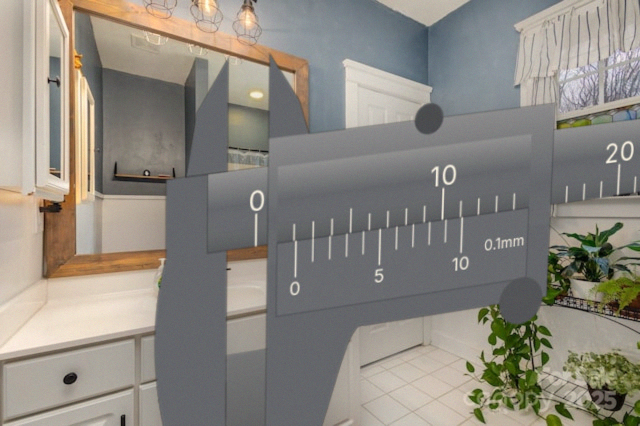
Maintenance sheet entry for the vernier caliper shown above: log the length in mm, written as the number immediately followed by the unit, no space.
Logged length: 2.1mm
